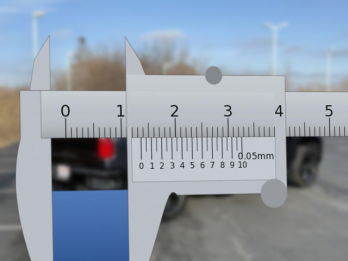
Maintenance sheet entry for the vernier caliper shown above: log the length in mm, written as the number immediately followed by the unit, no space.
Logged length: 13.6mm
